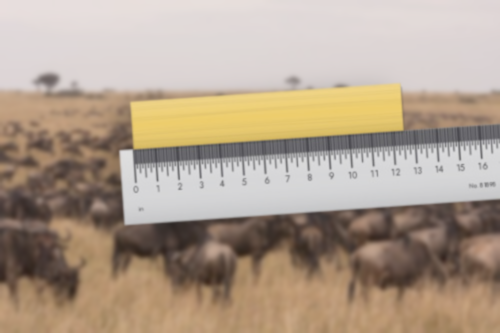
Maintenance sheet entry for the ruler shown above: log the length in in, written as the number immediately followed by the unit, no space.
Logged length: 12.5in
